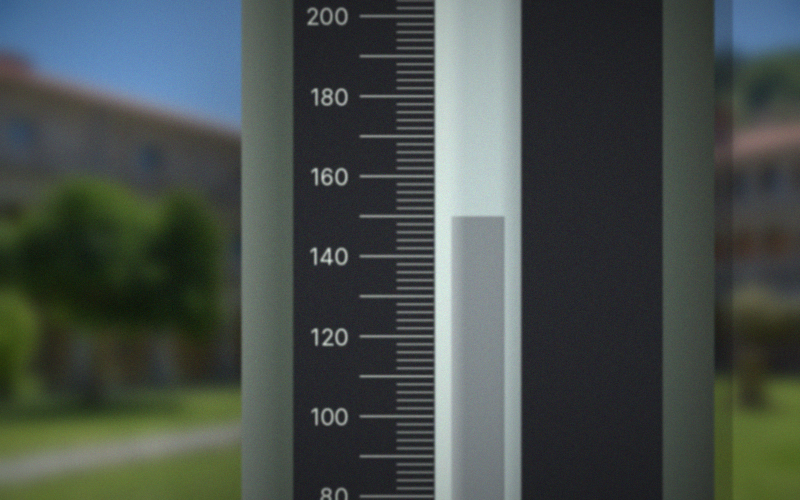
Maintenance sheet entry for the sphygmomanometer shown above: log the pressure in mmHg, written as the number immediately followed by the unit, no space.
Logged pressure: 150mmHg
